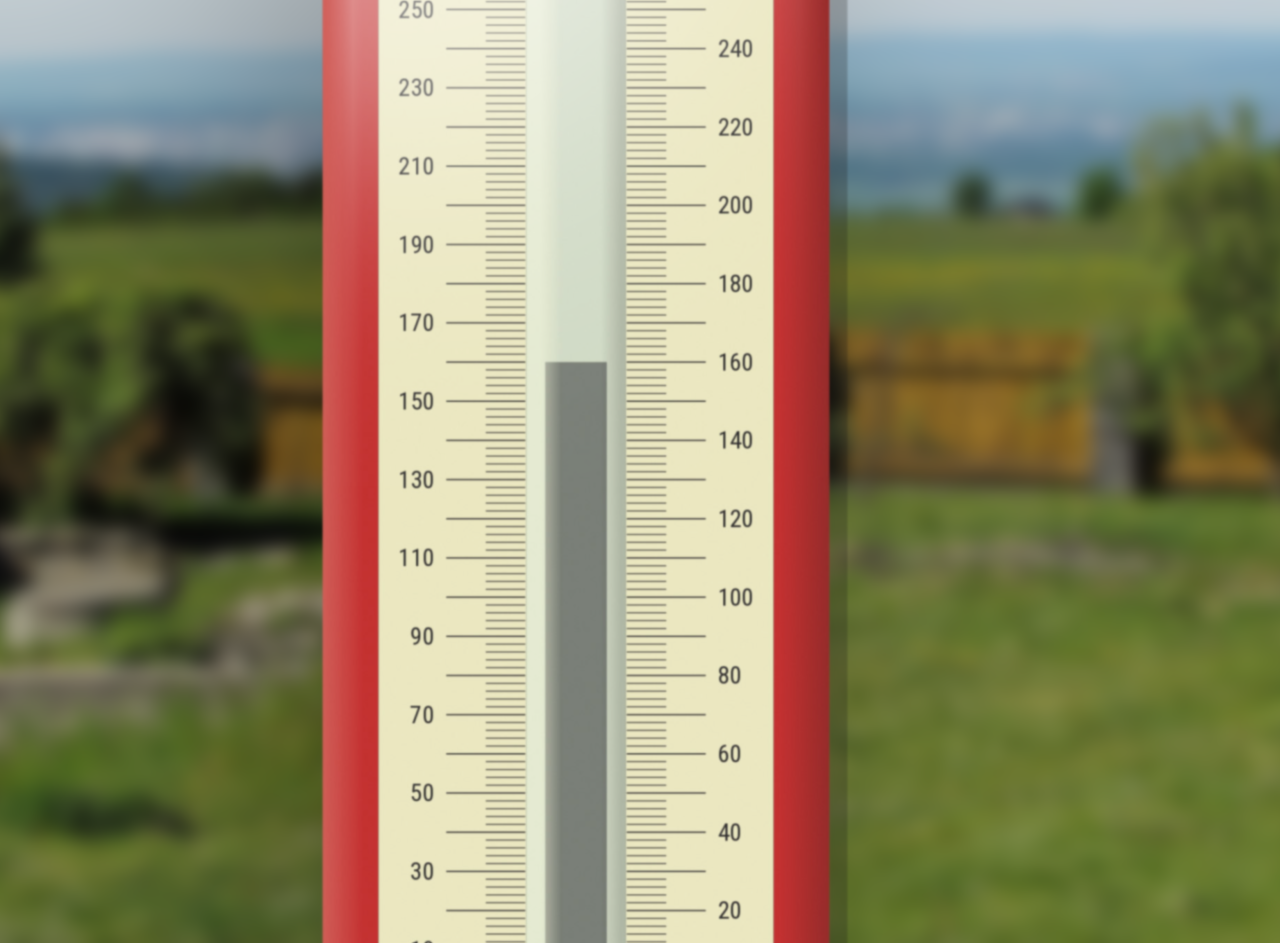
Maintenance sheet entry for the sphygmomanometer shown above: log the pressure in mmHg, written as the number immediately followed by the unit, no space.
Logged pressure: 160mmHg
